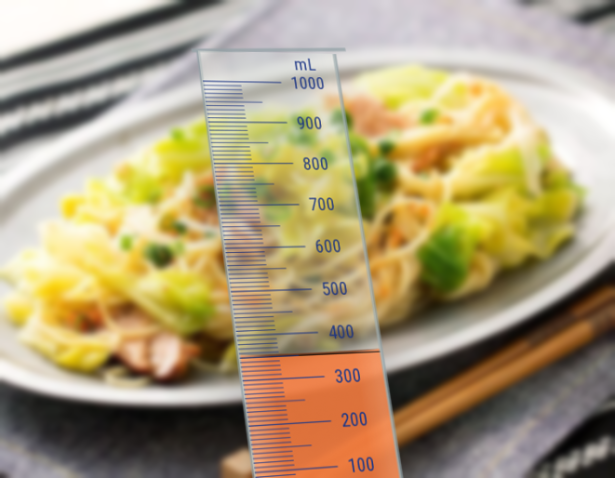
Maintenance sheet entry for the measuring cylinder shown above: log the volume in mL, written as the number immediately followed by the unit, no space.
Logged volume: 350mL
